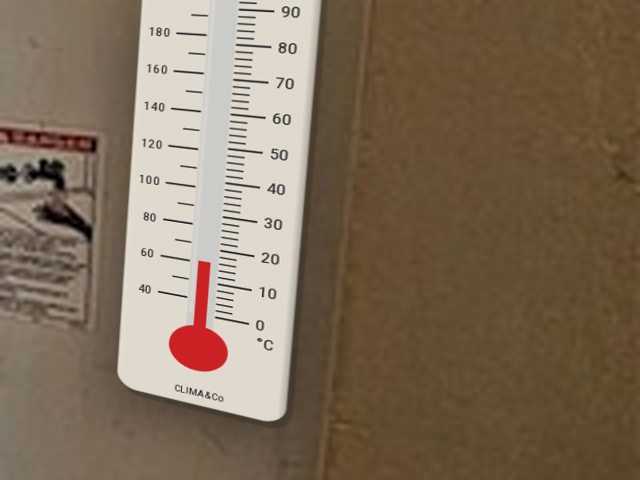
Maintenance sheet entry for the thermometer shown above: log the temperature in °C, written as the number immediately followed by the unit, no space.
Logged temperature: 16°C
